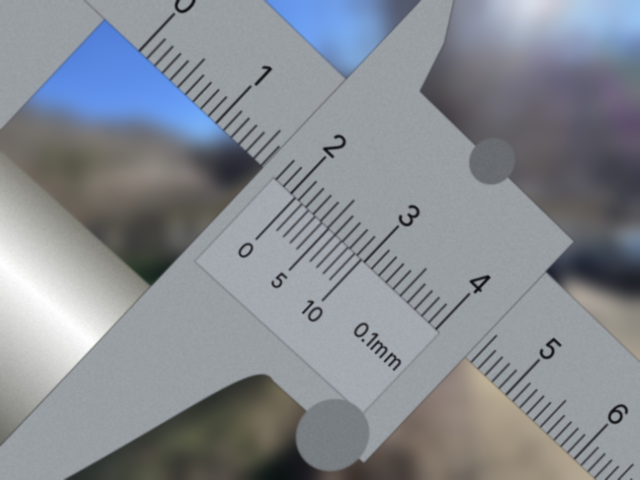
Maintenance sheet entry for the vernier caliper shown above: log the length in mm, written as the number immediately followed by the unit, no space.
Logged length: 20.6mm
